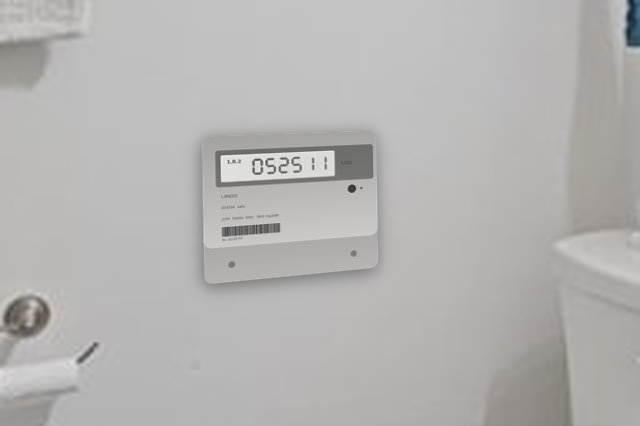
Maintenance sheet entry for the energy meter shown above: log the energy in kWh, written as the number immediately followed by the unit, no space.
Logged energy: 52511kWh
